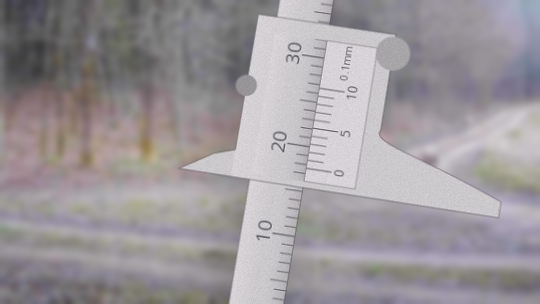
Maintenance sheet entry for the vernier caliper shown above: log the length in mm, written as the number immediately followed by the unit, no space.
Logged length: 17.6mm
